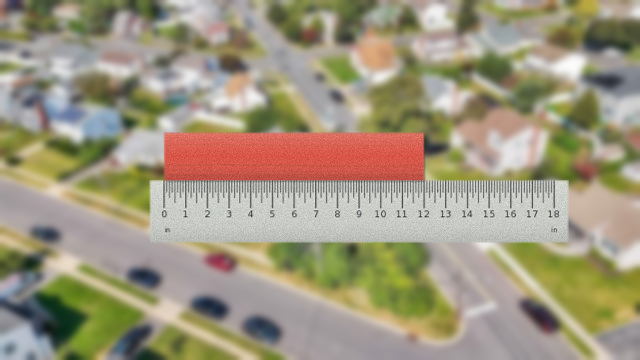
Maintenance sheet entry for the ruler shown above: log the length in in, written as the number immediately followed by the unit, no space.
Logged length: 12in
